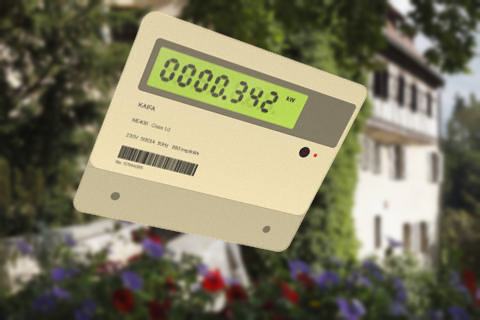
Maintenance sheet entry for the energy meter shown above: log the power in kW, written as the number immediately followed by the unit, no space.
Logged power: 0.342kW
